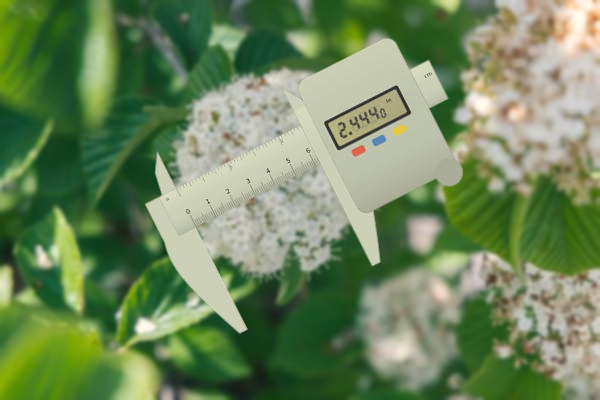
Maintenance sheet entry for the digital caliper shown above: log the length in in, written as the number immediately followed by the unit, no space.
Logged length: 2.4440in
